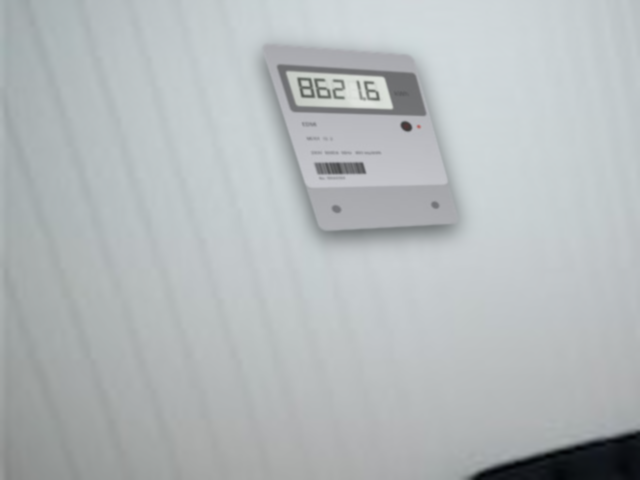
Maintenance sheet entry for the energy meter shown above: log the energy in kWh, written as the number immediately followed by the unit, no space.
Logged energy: 8621.6kWh
